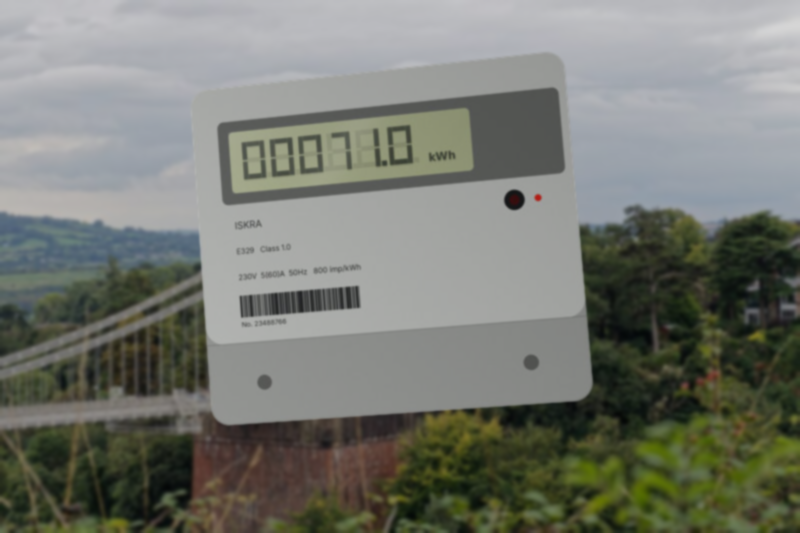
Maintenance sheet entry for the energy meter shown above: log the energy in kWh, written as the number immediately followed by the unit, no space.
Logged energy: 71.0kWh
